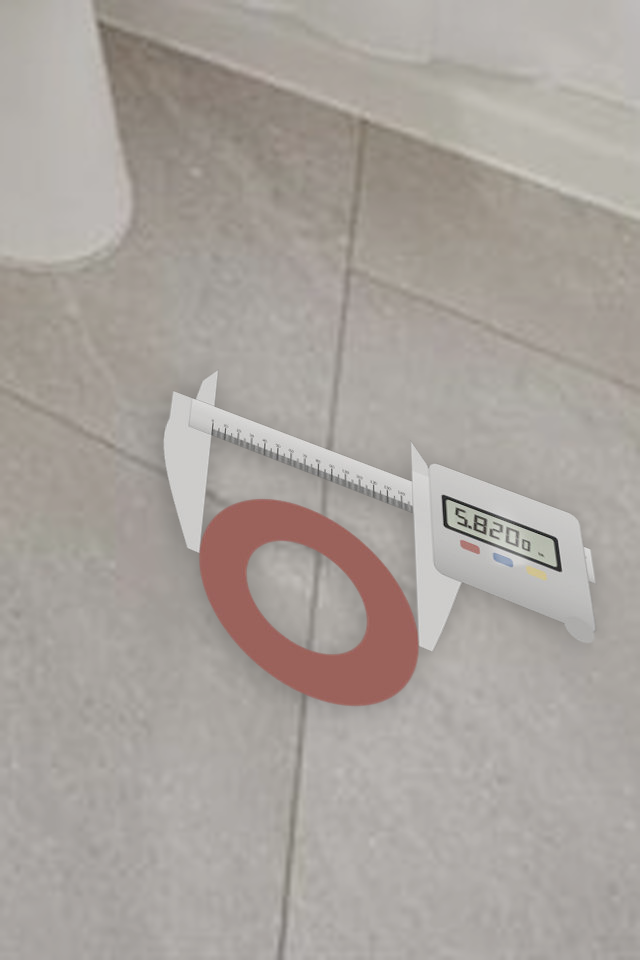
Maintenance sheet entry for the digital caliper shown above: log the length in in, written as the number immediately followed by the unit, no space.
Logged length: 5.8200in
